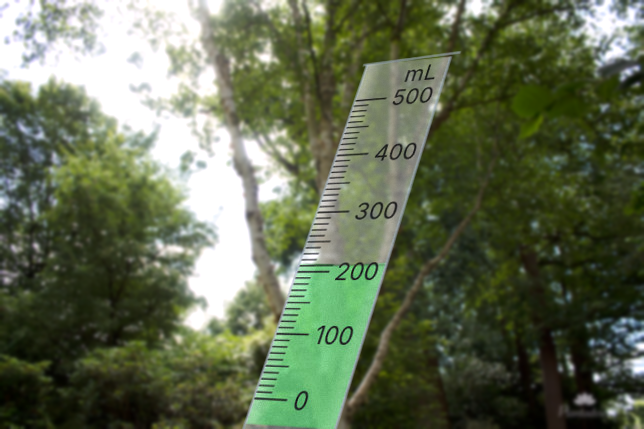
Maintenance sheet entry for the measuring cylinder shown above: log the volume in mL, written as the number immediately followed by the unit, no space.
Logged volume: 210mL
